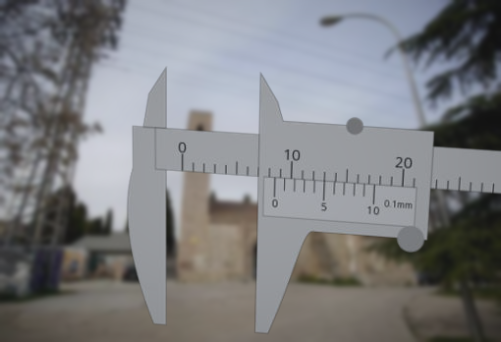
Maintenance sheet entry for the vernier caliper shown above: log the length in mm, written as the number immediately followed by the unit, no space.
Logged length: 8.5mm
